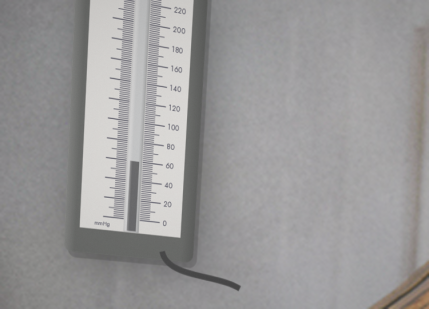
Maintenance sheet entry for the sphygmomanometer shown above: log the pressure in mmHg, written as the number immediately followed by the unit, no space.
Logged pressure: 60mmHg
